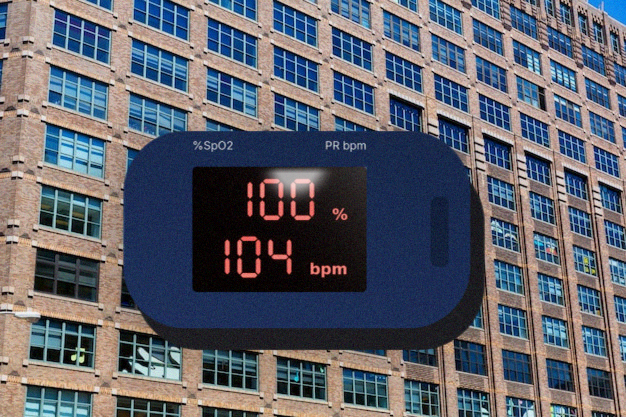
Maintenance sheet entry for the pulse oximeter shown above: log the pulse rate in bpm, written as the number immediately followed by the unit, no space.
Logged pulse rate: 104bpm
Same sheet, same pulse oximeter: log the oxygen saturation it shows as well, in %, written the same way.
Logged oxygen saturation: 100%
